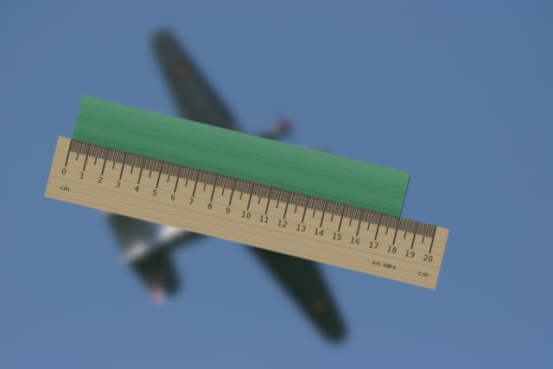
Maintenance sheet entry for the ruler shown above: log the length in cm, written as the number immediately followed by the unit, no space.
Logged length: 18cm
